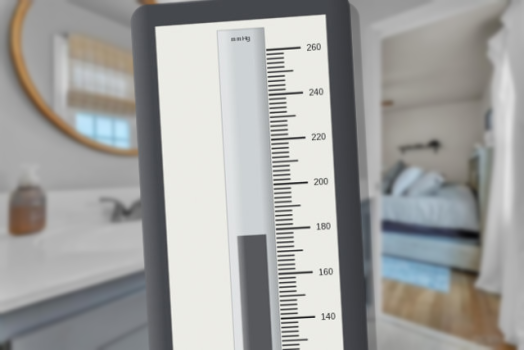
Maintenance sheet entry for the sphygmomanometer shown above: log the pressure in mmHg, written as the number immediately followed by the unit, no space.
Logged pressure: 178mmHg
